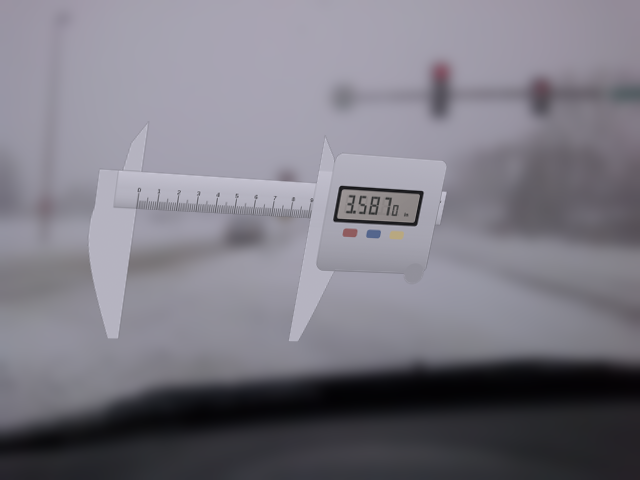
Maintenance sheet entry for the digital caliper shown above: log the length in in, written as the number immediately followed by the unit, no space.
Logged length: 3.5870in
